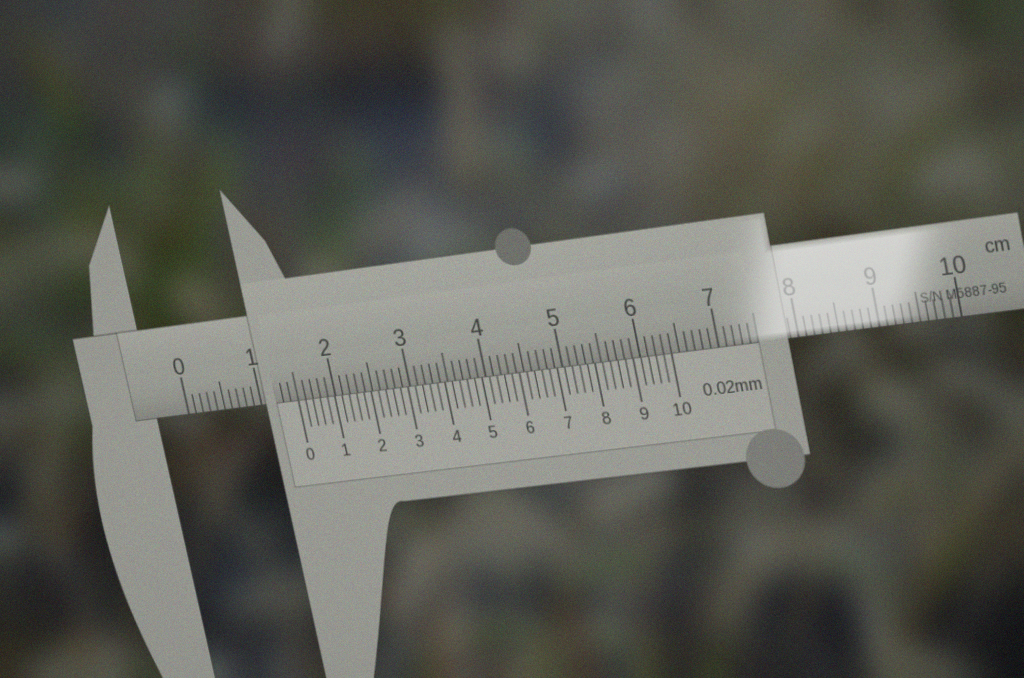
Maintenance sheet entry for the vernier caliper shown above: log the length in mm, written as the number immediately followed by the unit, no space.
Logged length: 15.0mm
